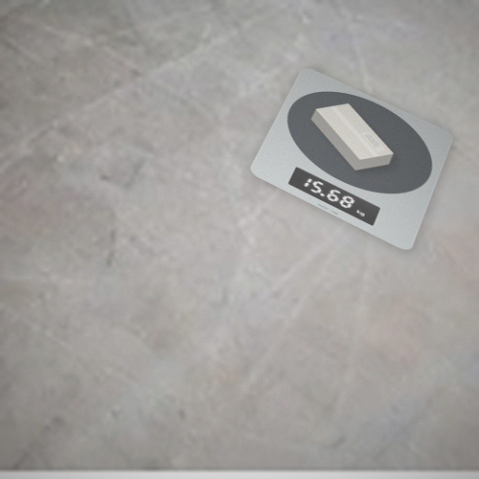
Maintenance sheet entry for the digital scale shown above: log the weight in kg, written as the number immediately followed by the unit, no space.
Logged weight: 15.68kg
